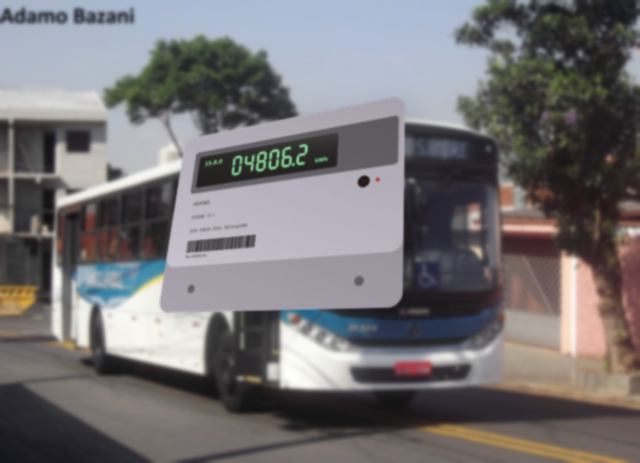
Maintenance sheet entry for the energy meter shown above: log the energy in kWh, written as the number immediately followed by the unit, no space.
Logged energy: 4806.2kWh
